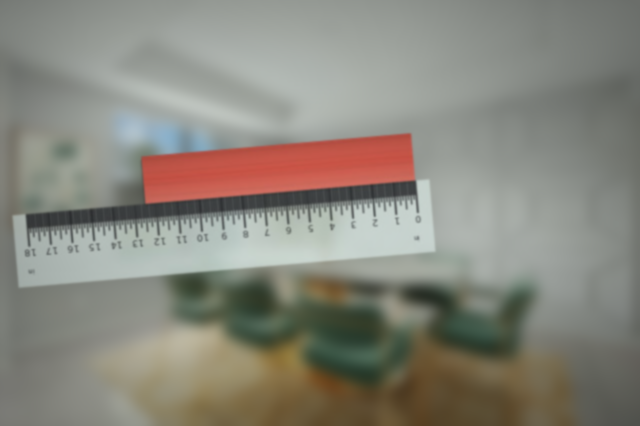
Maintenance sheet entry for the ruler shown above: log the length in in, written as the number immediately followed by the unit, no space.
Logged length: 12.5in
